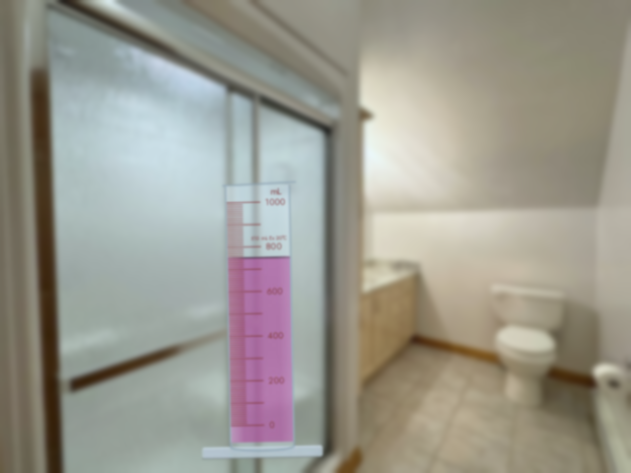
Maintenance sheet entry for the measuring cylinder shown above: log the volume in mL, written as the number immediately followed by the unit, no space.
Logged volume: 750mL
